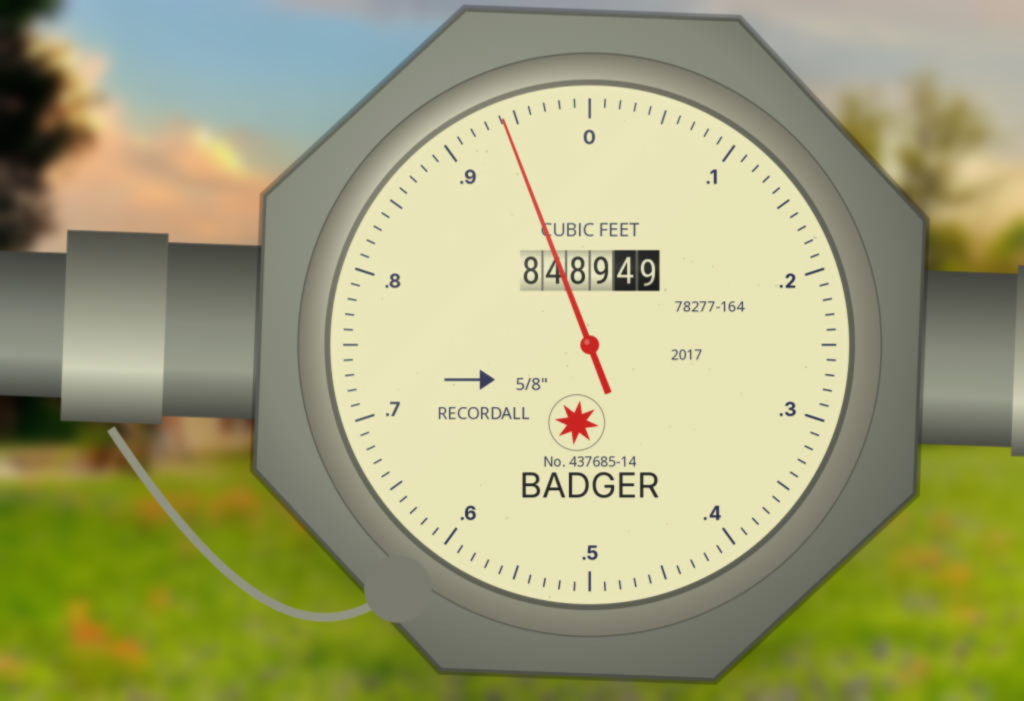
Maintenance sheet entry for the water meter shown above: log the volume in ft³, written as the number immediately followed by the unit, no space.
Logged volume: 848948.94ft³
